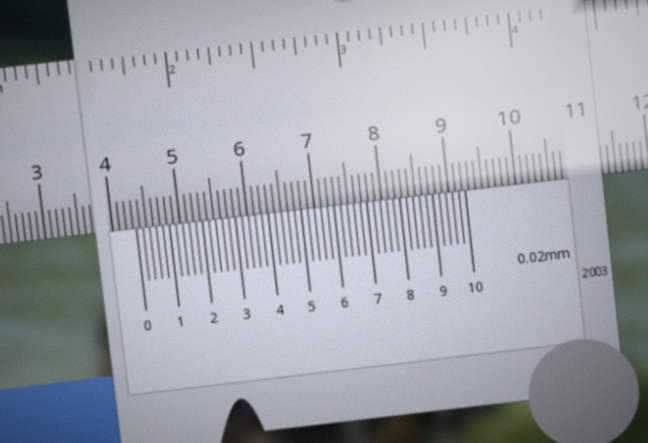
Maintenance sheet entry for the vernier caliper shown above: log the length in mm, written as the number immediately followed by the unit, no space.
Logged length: 43.5mm
